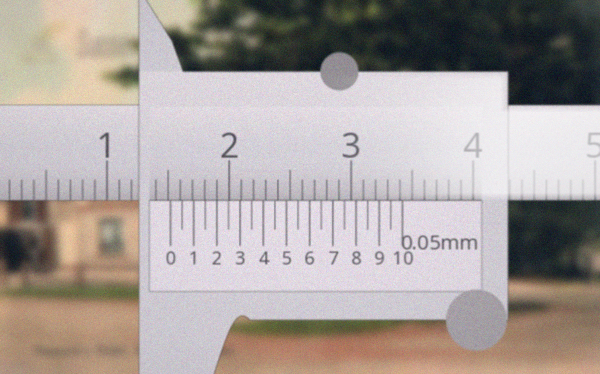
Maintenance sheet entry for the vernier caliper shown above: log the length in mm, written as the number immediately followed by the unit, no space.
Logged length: 15.2mm
